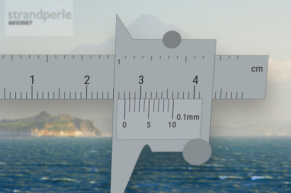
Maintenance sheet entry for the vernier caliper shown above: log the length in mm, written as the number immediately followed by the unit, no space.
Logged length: 27.2mm
